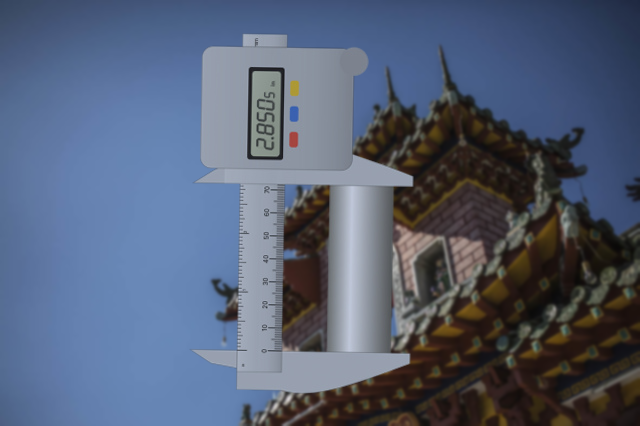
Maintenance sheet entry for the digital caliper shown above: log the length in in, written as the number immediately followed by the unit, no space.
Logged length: 2.8505in
